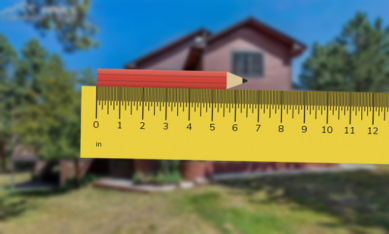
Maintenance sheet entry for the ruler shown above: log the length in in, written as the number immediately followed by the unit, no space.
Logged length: 6.5in
